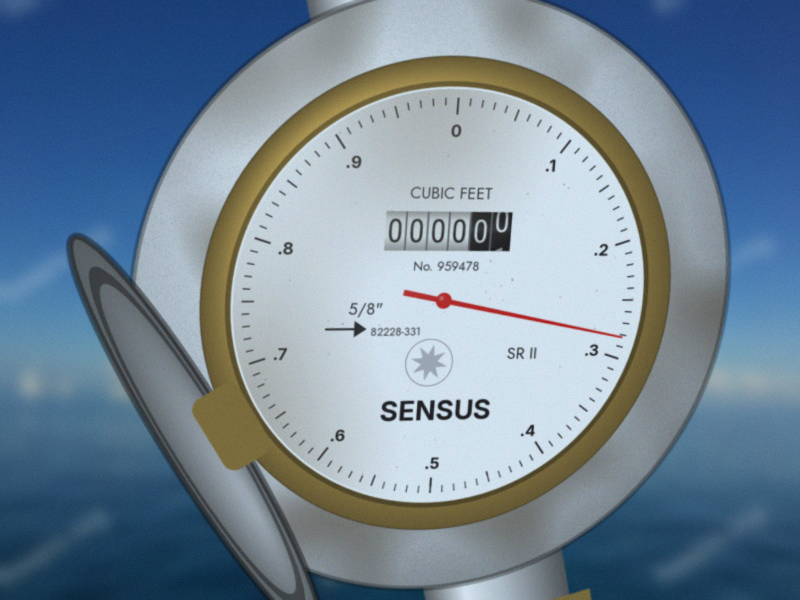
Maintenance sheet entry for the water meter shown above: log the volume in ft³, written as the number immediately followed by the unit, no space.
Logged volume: 0.28ft³
